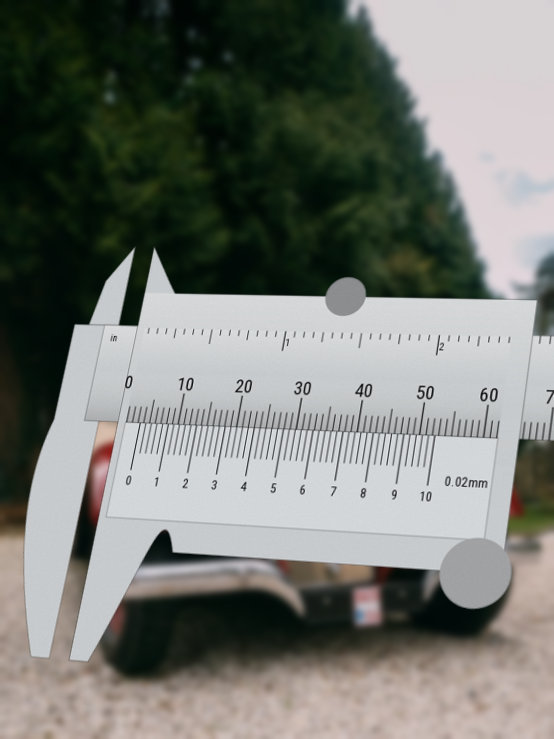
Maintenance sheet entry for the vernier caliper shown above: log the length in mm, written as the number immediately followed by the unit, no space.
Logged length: 3.4mm
